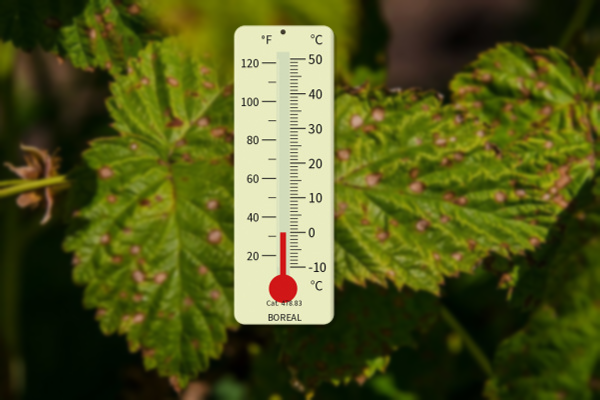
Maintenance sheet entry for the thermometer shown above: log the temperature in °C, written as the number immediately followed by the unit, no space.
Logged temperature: 0°C
